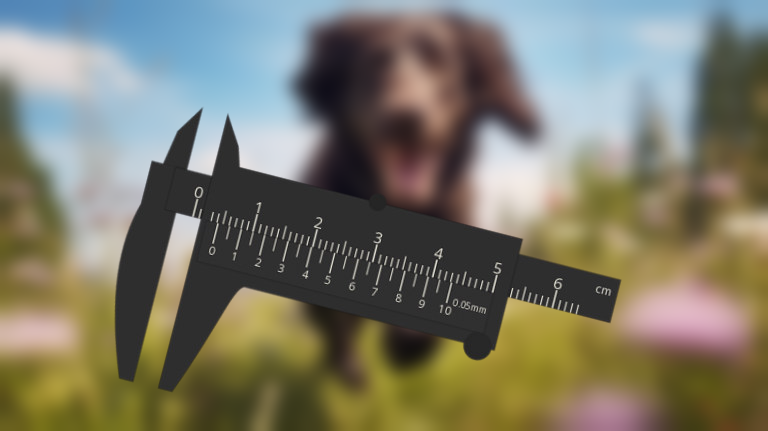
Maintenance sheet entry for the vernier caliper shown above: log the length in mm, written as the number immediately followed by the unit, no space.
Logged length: 4.2mm
